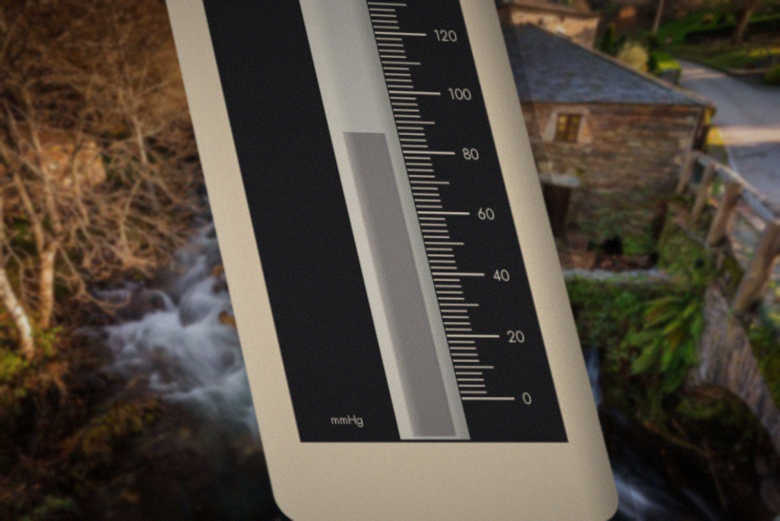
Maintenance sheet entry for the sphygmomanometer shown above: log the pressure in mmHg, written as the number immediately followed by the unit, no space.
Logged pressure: 86mmHg
